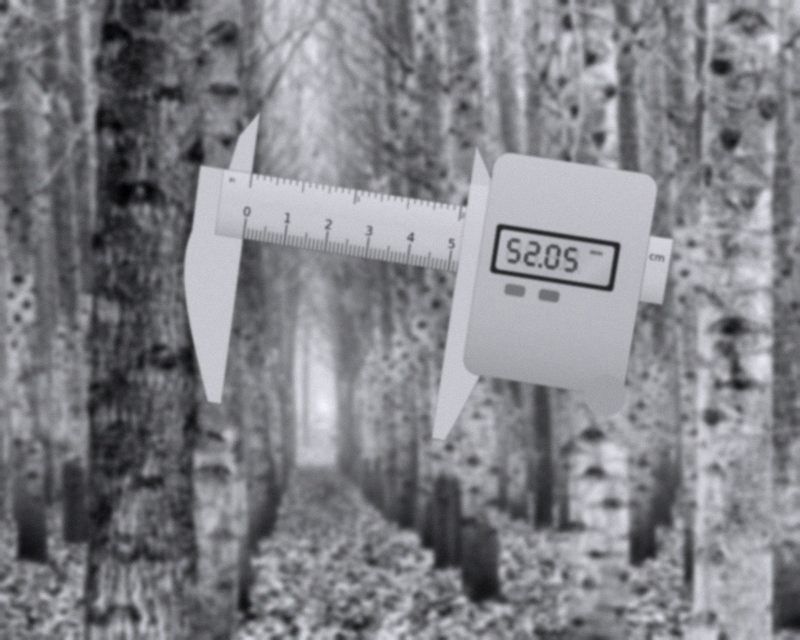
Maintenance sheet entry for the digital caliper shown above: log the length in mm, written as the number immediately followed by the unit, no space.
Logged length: 52.05mm
